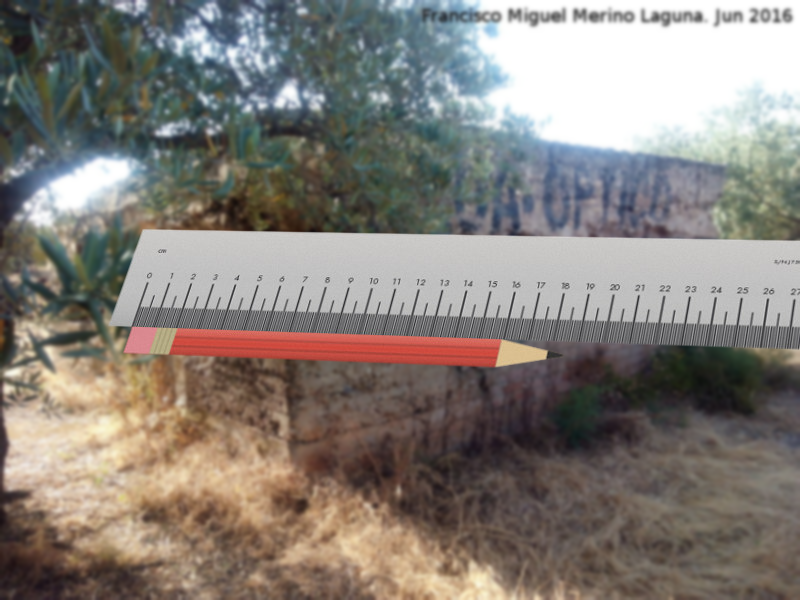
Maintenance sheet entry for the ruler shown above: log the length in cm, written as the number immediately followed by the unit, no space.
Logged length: 18.5cm
